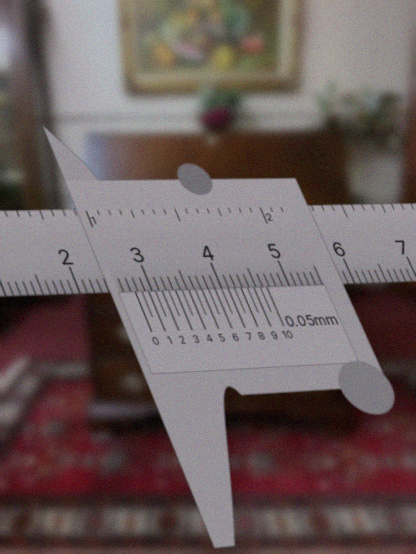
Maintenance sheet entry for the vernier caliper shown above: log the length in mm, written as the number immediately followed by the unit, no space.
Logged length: 27.6mm
